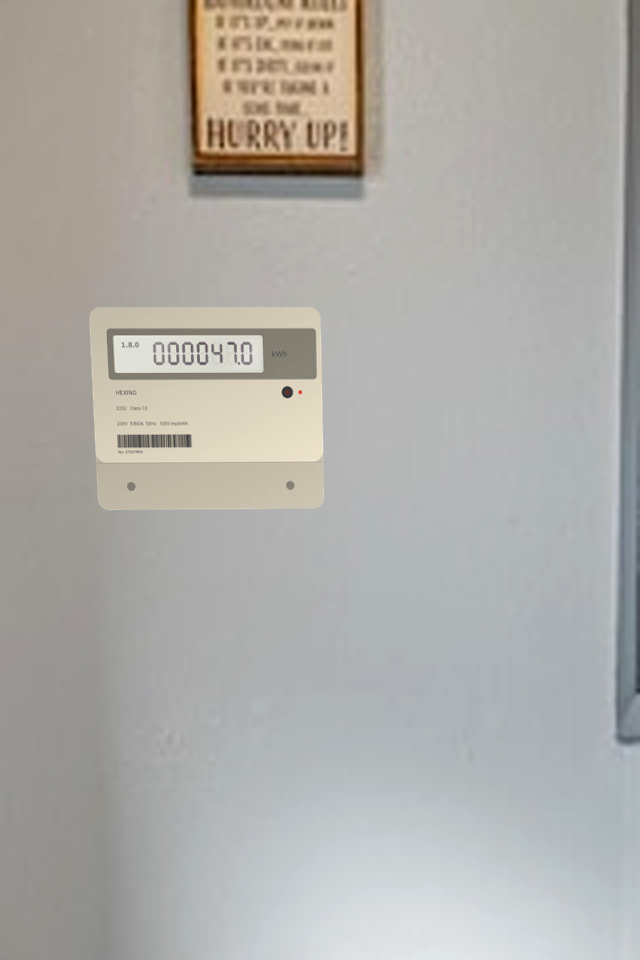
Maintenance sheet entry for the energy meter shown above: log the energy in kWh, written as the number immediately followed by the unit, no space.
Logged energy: 47.0kWh
